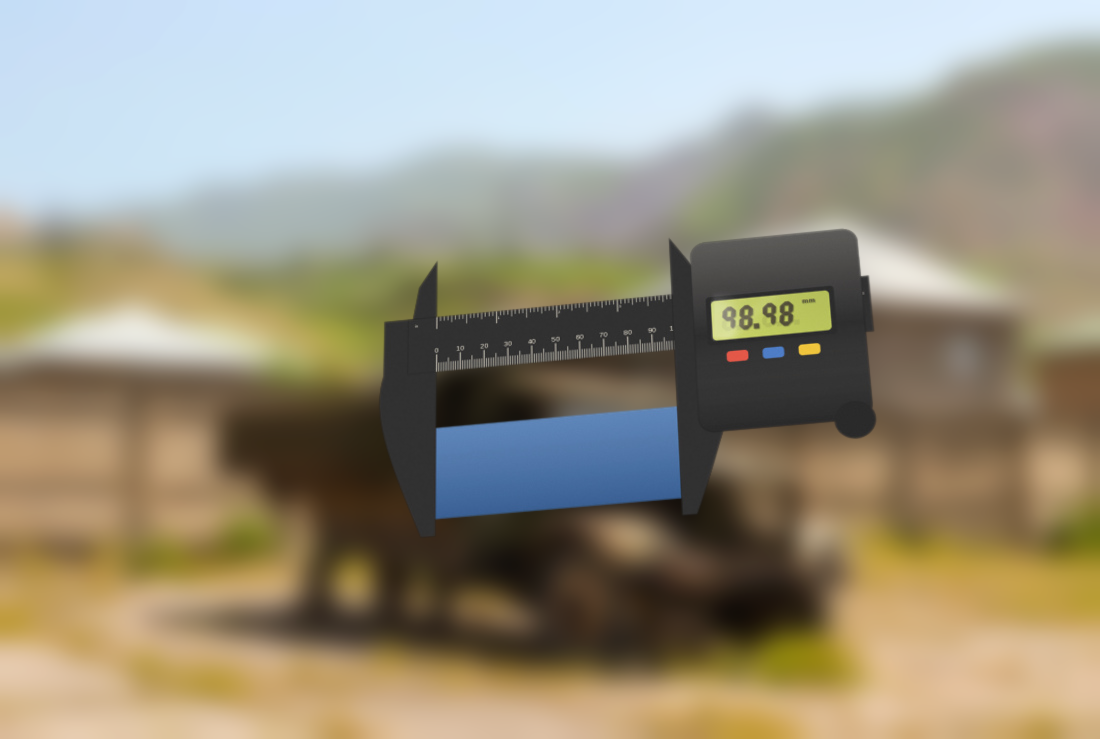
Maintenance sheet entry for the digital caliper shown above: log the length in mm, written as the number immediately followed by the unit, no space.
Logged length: 98.98mm
